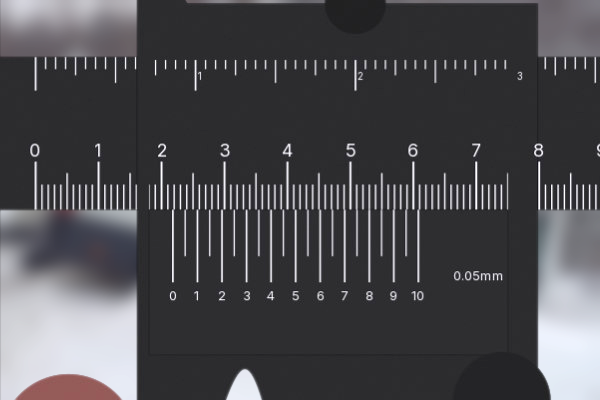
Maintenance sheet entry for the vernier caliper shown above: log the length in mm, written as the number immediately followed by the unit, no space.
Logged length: 21.8mm
